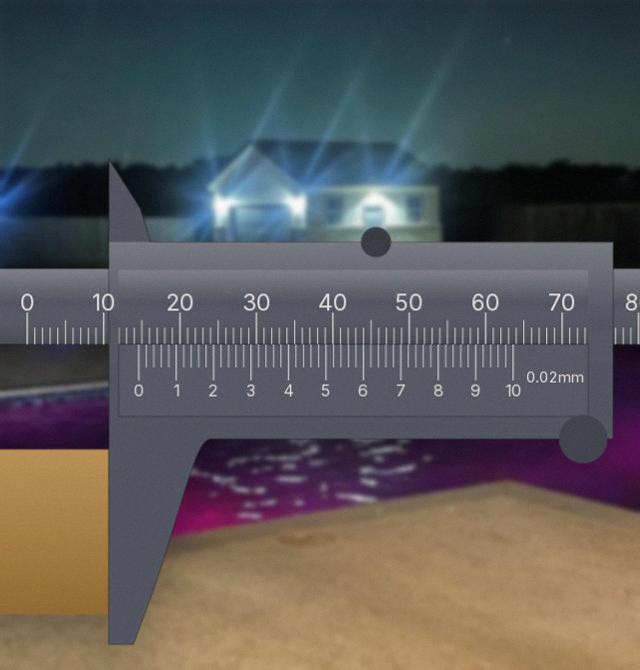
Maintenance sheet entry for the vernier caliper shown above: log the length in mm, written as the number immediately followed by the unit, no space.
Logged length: 14.6mm
